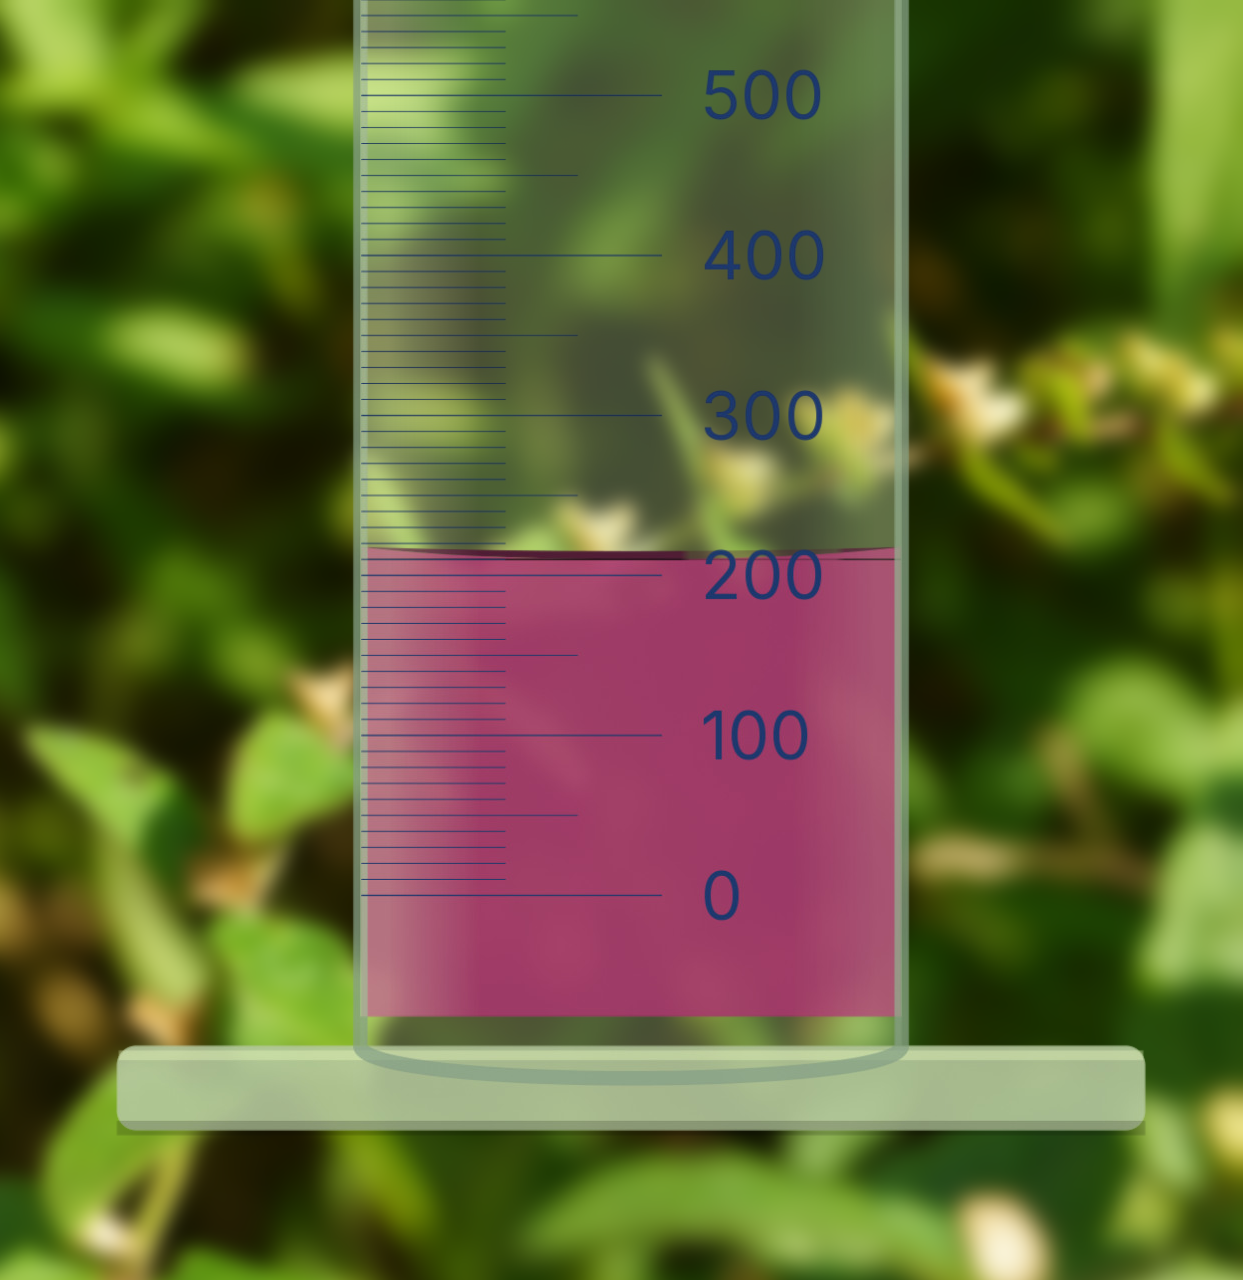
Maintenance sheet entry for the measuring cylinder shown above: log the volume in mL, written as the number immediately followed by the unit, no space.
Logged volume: 210mL
